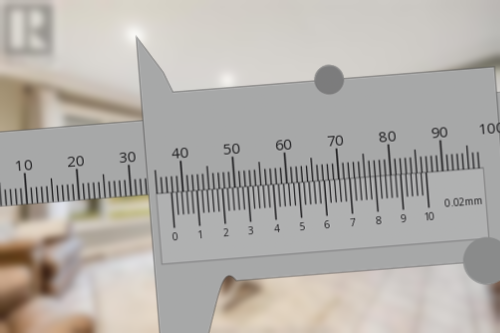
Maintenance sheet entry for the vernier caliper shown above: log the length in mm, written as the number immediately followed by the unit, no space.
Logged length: 37.8mm
